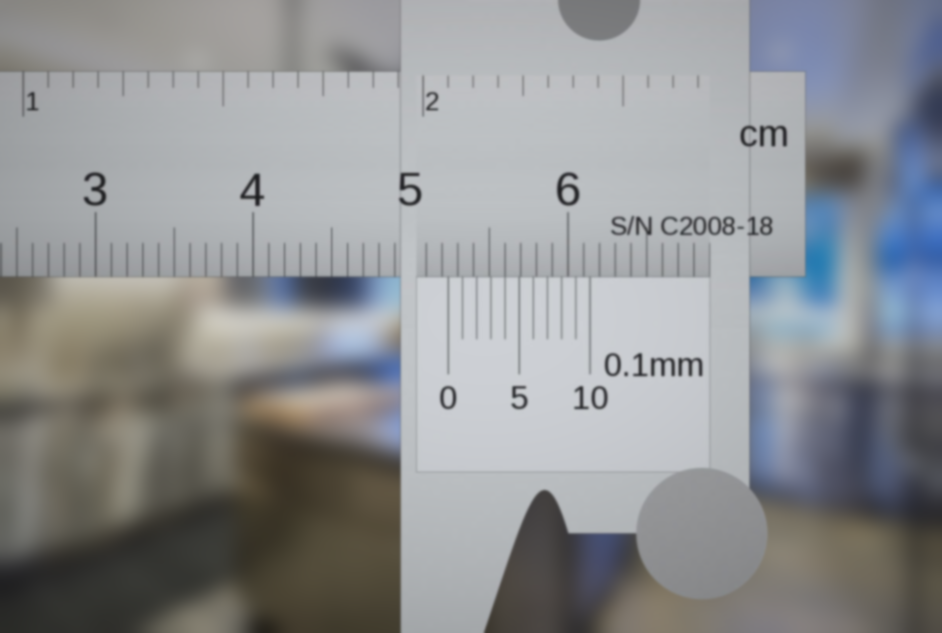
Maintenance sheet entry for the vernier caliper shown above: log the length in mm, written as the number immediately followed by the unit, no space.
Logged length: 52.4mm
